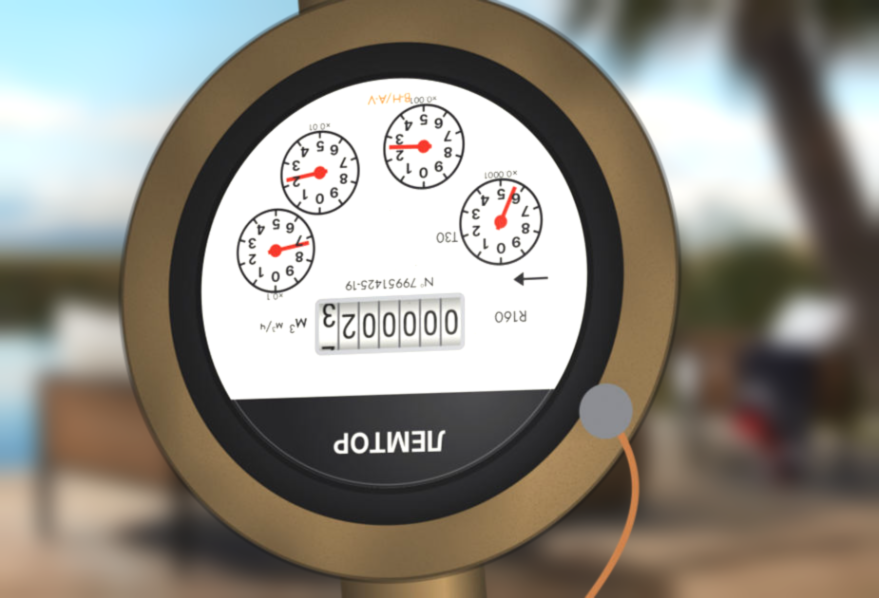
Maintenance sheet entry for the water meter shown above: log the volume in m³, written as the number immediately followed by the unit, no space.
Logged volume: 22.7225m³
